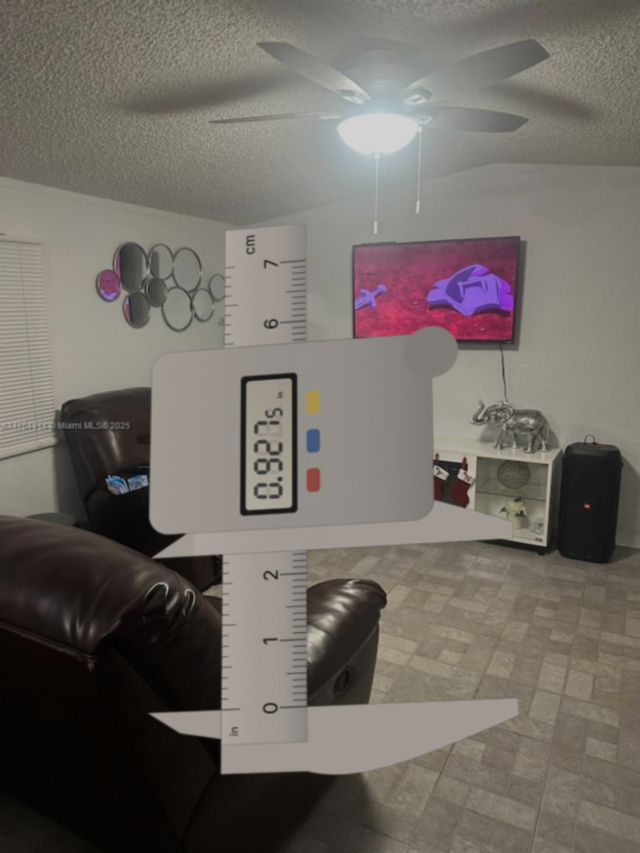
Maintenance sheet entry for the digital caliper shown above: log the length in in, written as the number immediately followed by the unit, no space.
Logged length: 0.9275in
